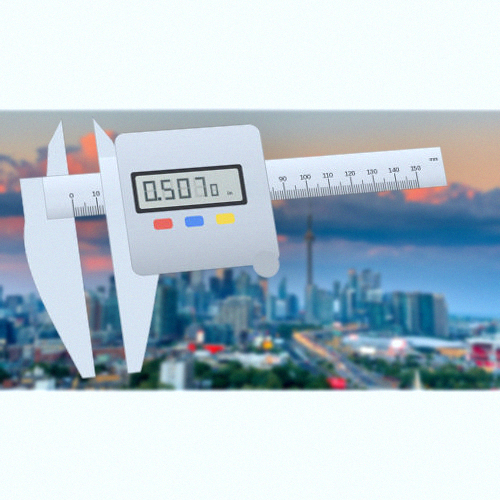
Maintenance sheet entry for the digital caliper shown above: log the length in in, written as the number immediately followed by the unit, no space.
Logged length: 0.5070in
